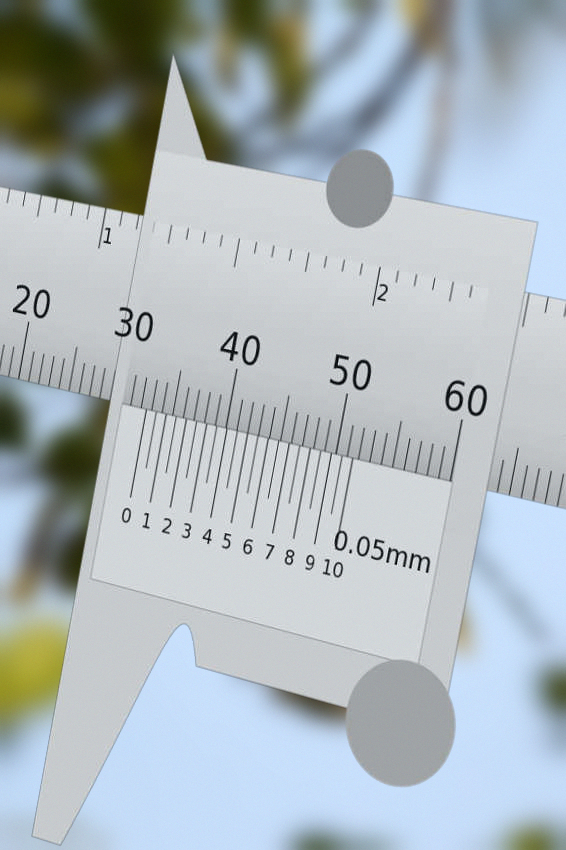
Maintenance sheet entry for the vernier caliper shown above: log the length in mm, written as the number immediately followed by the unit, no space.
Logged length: 32.5mm
